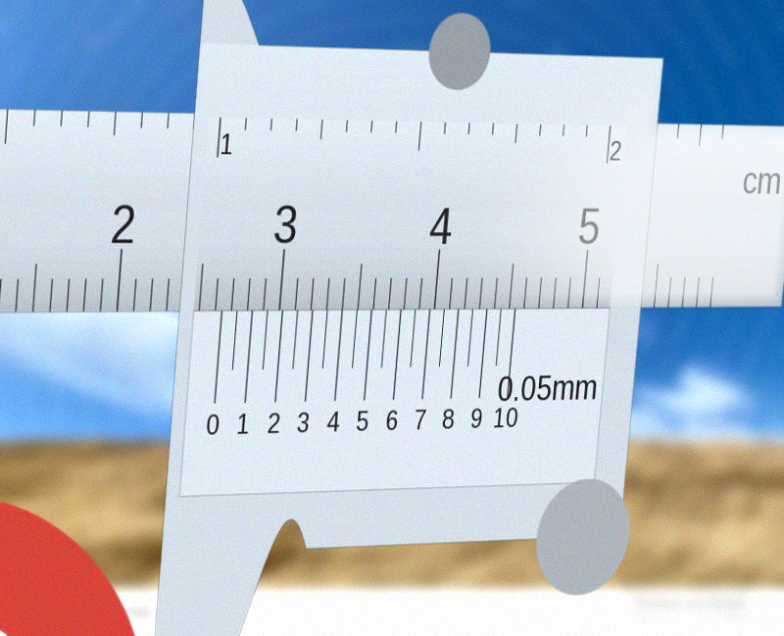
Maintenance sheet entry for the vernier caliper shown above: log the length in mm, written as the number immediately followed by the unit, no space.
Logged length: 26.4mm
